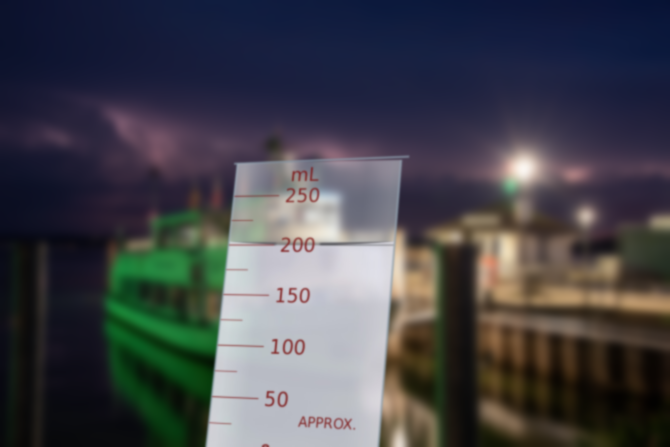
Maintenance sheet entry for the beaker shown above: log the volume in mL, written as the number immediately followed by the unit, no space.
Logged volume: 200mL
